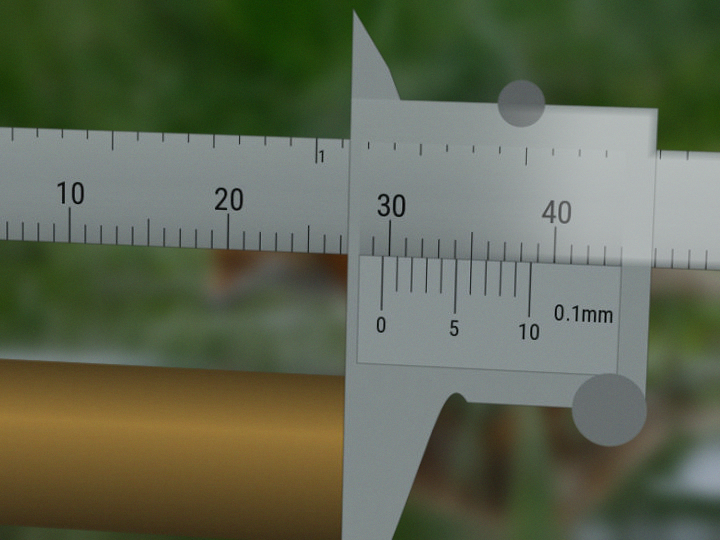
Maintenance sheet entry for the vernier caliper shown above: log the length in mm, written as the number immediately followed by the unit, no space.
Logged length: 29.6mm
